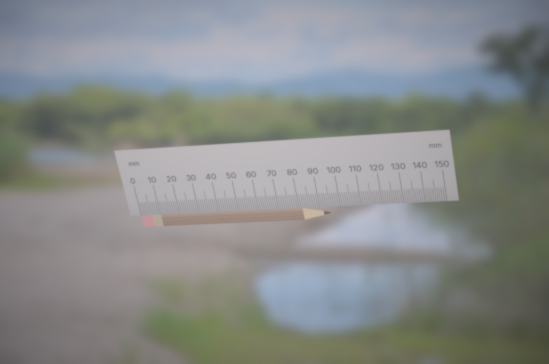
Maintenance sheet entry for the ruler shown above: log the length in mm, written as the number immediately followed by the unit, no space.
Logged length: 95mm
